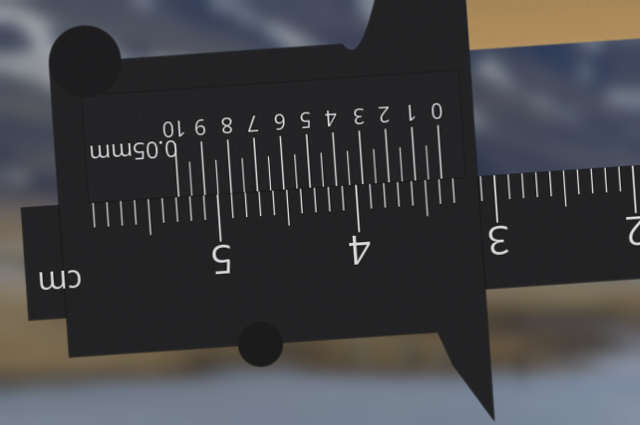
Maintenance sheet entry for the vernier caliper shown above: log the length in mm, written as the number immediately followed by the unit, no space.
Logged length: 33.8mm
